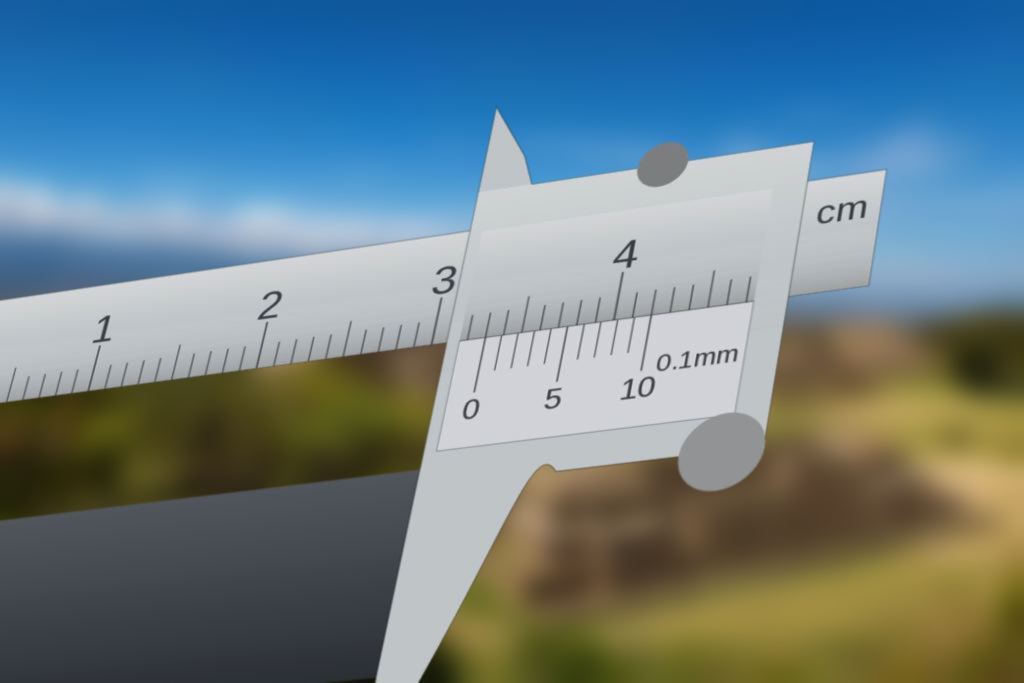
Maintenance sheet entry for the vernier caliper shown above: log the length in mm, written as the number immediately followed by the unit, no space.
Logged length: 33.0mm
